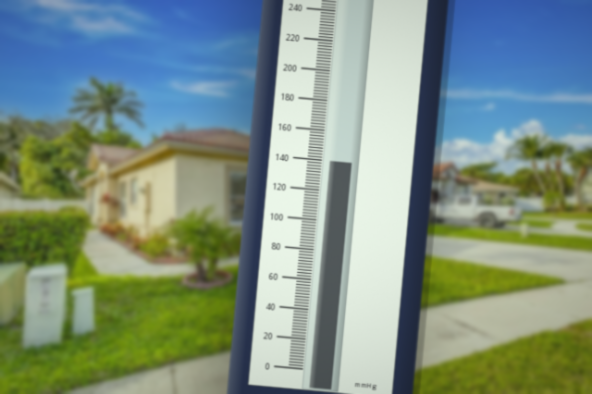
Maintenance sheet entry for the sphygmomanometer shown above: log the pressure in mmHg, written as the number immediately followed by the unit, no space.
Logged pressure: 140mmHg
